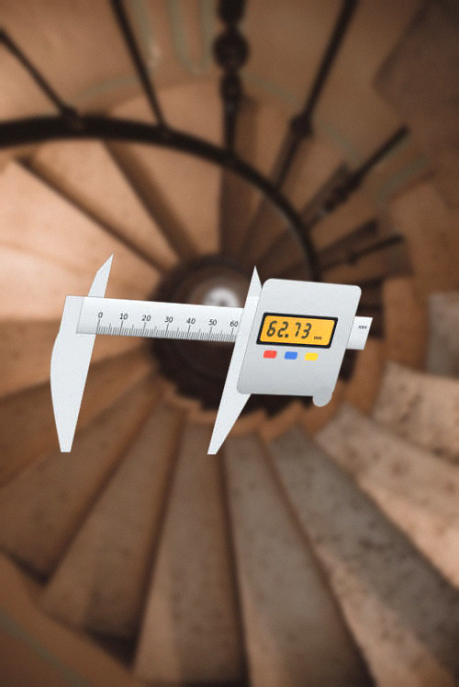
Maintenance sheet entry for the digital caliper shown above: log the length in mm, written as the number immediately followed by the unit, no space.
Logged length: 62.73mm
